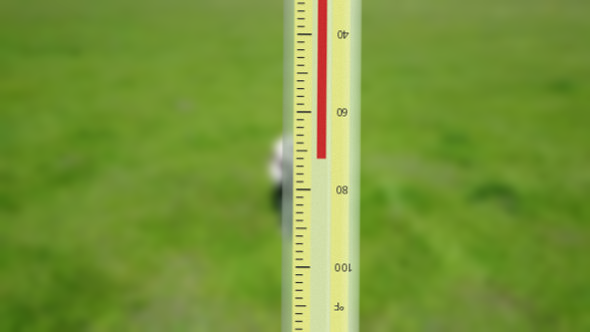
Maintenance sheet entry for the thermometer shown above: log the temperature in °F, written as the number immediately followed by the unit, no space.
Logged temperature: 72°F
